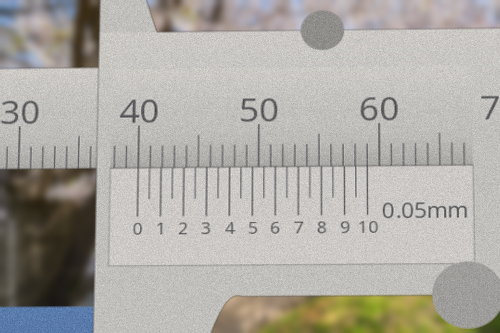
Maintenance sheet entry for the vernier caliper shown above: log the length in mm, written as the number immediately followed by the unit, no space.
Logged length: 40.0mm
